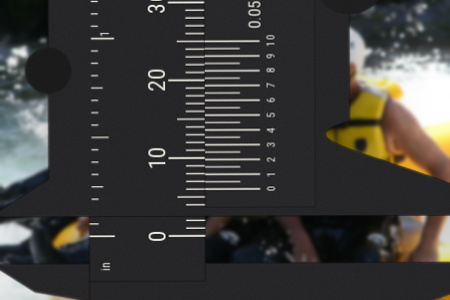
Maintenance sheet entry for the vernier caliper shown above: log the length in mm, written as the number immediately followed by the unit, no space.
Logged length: 6.0mm
